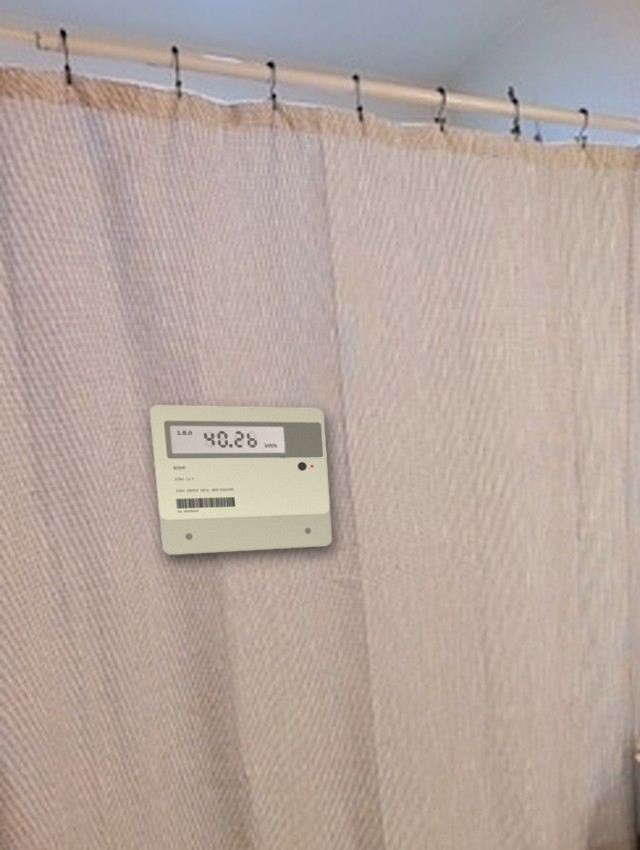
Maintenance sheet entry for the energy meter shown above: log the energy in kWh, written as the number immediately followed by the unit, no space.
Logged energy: 40.26kWh
